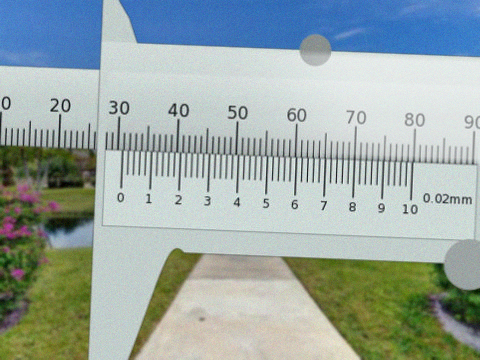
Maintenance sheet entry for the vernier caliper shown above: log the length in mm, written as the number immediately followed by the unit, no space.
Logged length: 30.8mm
